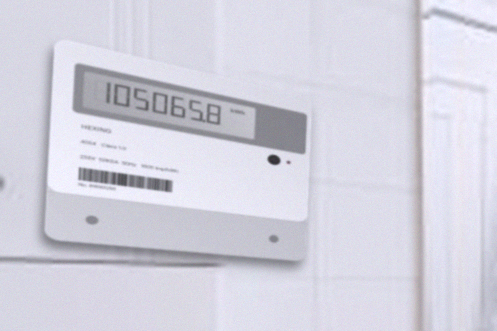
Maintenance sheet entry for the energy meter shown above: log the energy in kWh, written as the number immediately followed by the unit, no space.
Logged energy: 105065.8kWh
